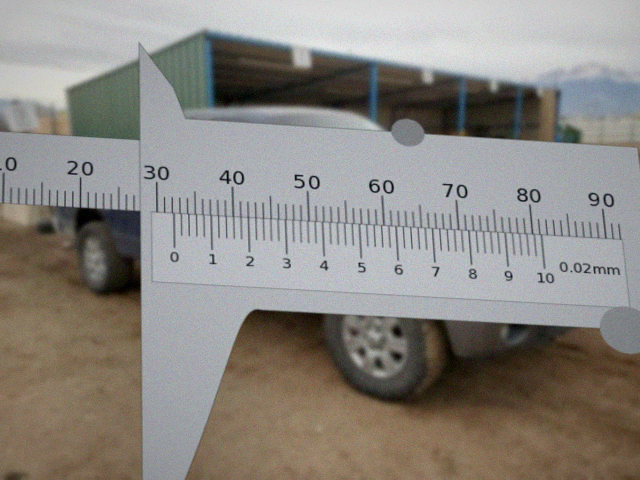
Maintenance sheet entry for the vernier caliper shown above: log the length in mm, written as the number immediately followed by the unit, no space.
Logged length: 32.2mm
